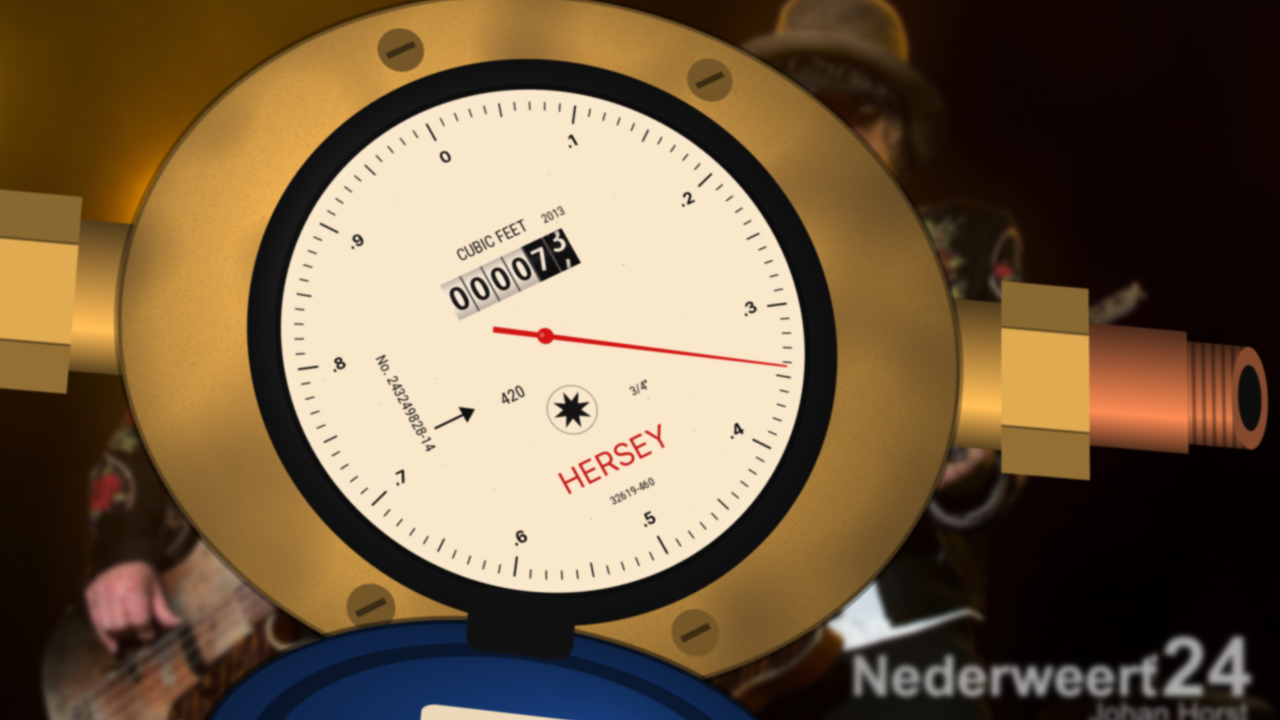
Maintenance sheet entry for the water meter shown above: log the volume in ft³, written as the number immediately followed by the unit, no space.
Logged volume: 73.34ft³
